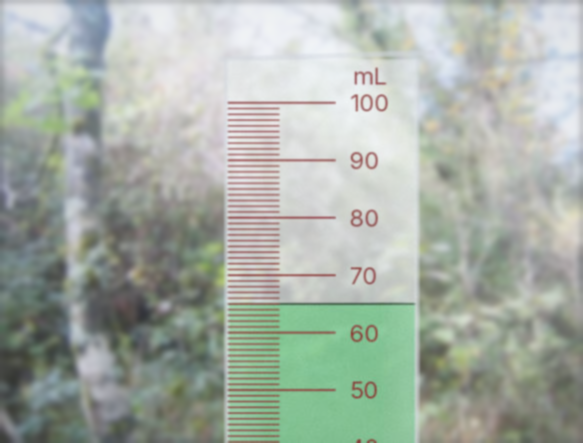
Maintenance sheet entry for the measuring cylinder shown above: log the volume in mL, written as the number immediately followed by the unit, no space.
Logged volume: 65mL
